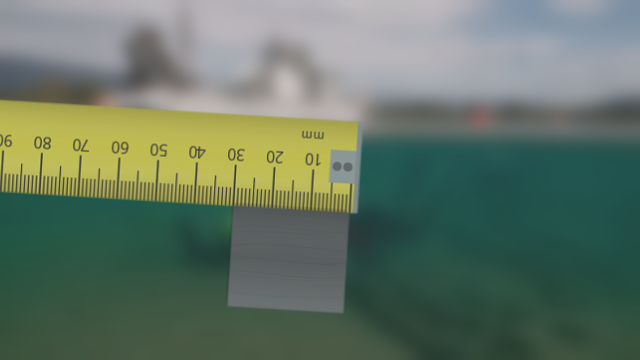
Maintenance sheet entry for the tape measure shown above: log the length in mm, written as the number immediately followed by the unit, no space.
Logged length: 30mm
